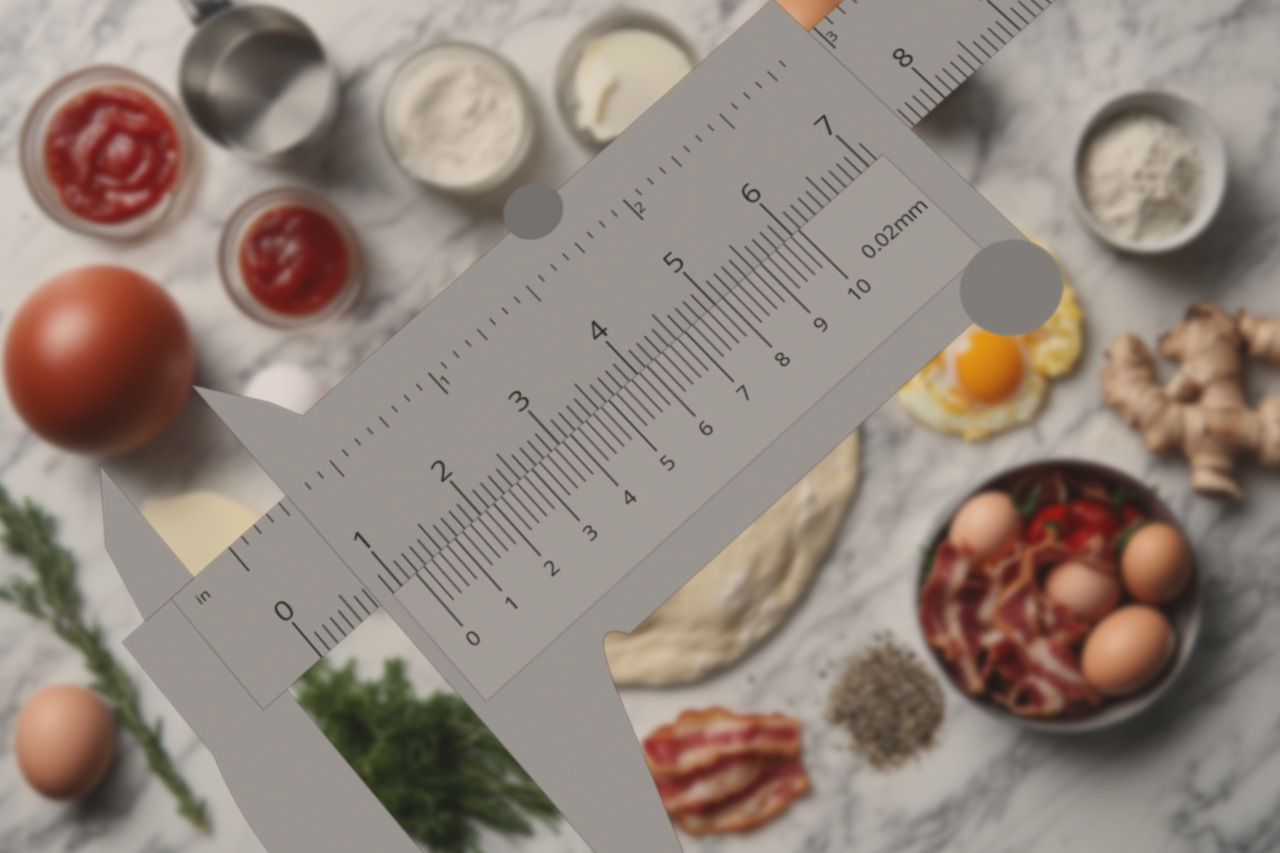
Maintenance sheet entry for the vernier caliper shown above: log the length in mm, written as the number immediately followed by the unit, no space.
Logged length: 11.8mm
